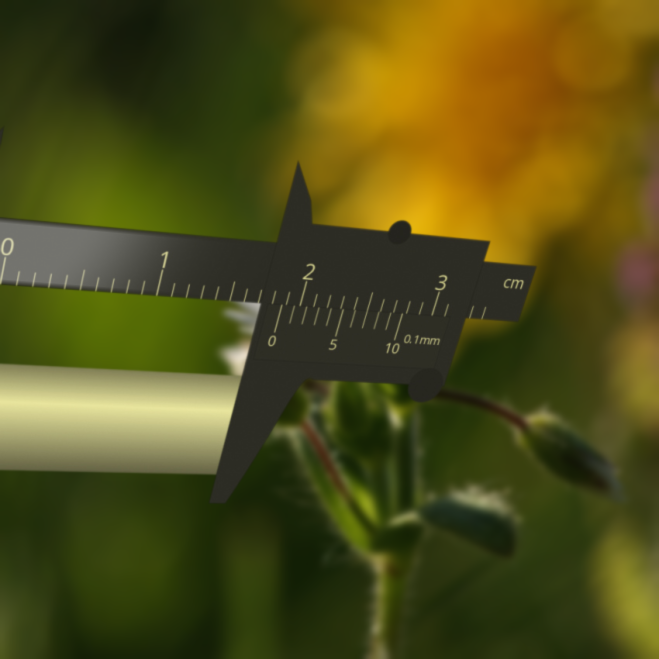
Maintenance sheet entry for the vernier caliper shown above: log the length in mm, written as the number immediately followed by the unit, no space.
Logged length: 18.7mm
